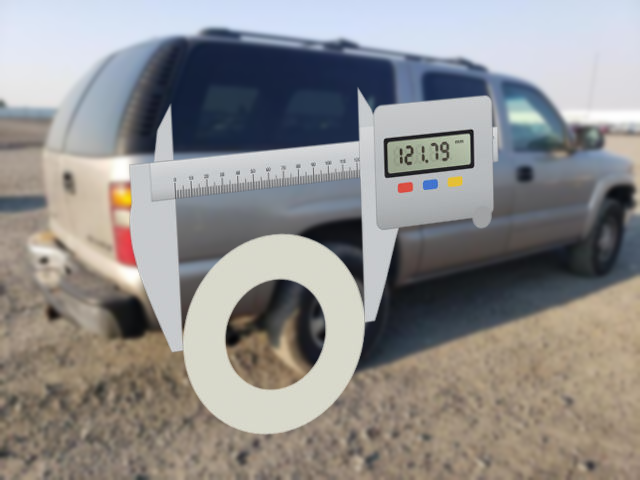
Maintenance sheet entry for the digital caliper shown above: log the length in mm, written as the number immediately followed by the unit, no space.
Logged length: 121.79mm
